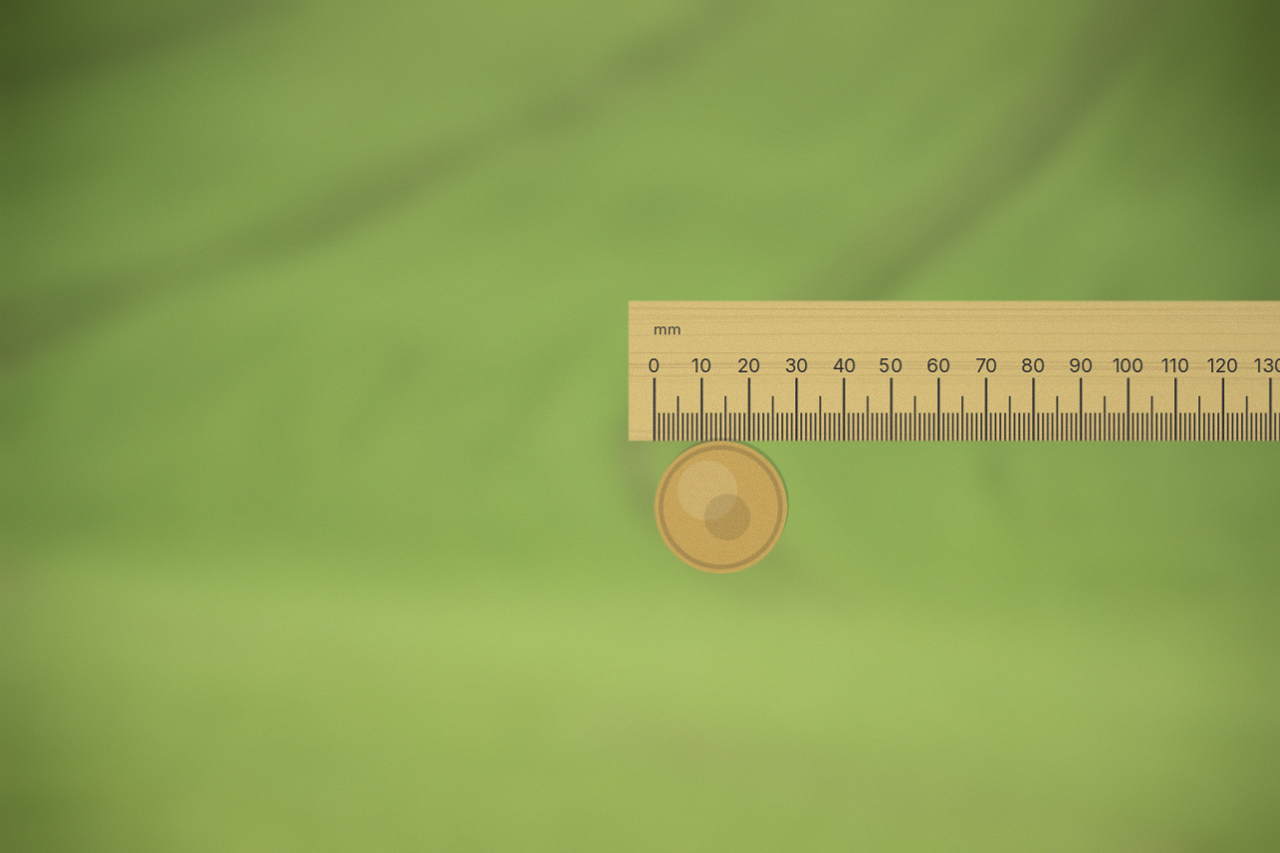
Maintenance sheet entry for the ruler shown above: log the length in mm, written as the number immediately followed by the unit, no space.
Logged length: 28mm
